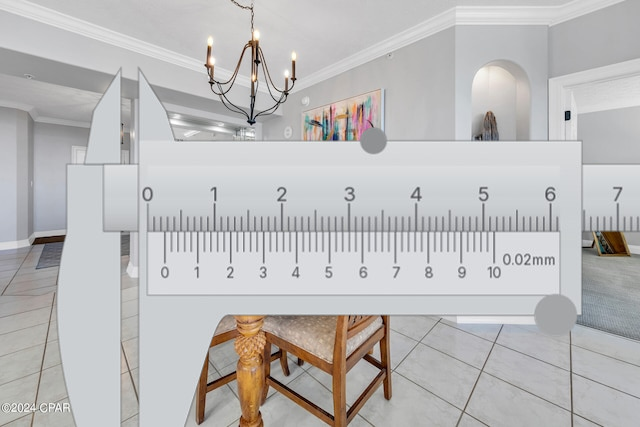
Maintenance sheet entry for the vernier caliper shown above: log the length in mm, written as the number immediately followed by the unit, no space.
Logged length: 2.6mm
